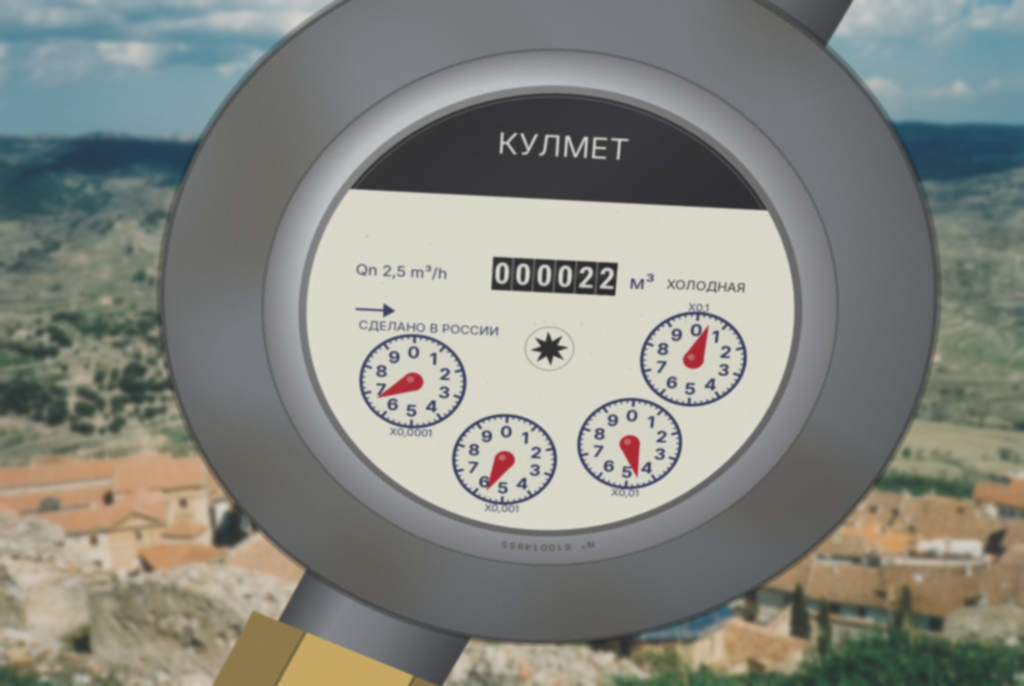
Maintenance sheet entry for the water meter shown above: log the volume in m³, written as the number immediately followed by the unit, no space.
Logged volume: 22.0456m³
